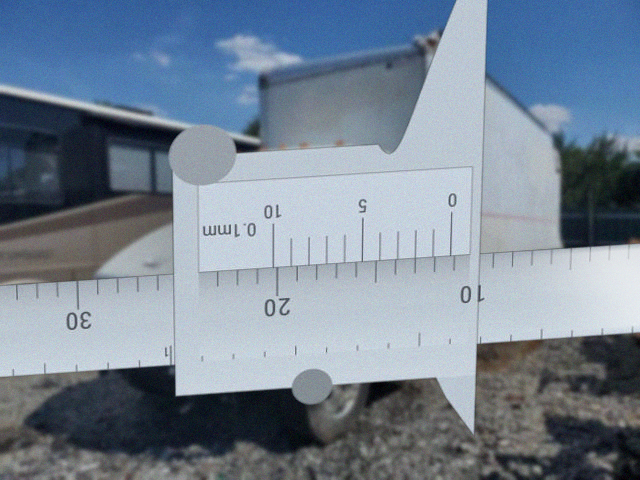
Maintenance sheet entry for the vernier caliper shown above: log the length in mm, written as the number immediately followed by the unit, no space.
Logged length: 11.2mm
